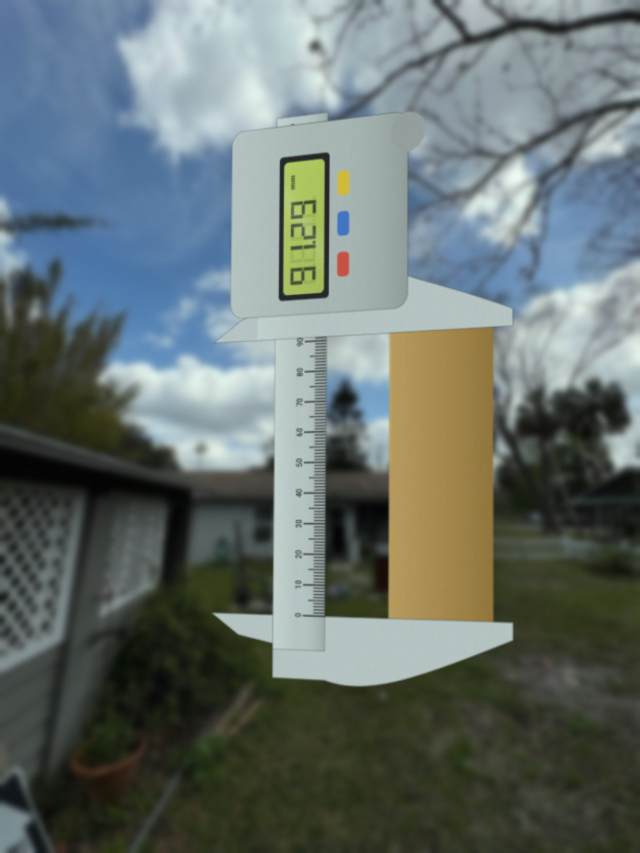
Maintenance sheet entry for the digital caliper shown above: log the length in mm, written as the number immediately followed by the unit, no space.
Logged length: 91.29mm
